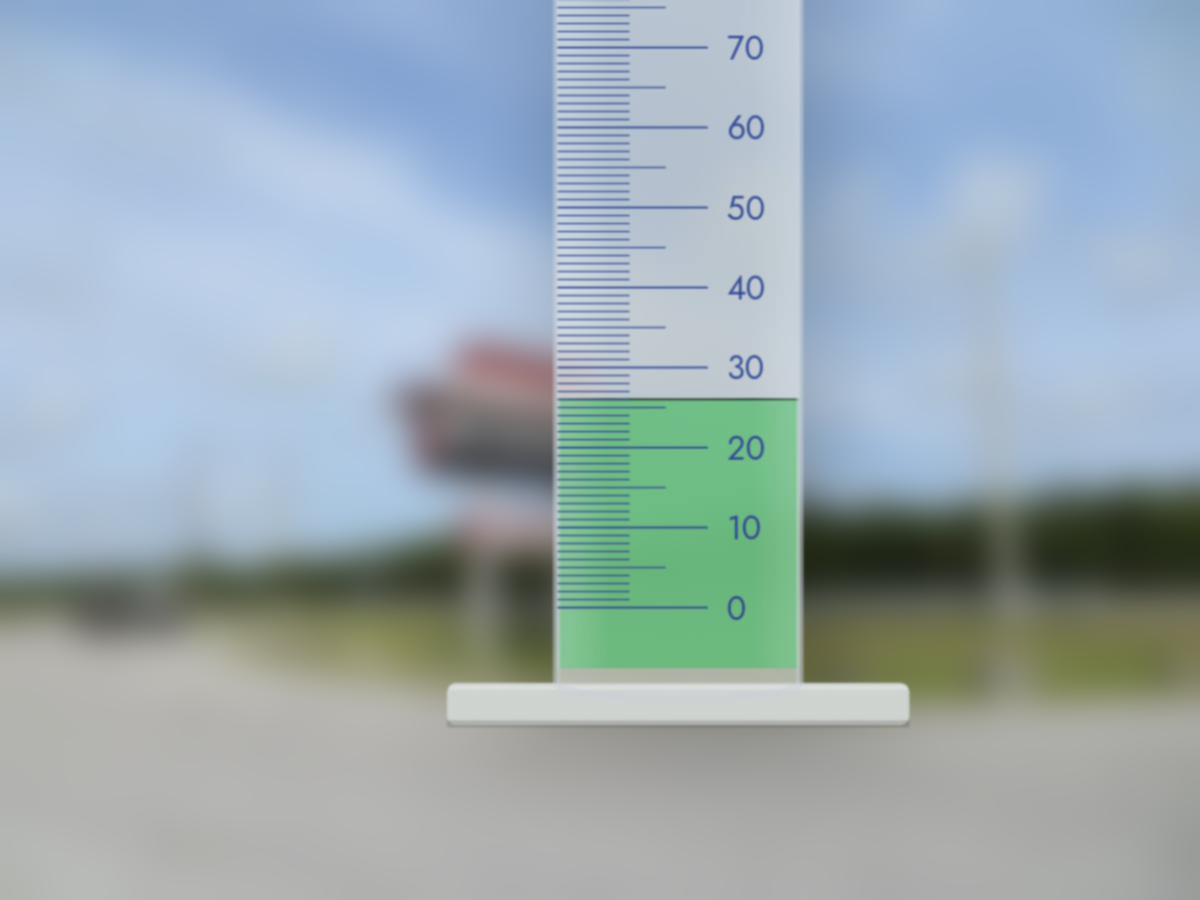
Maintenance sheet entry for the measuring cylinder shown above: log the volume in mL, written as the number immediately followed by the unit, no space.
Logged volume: 26mL
